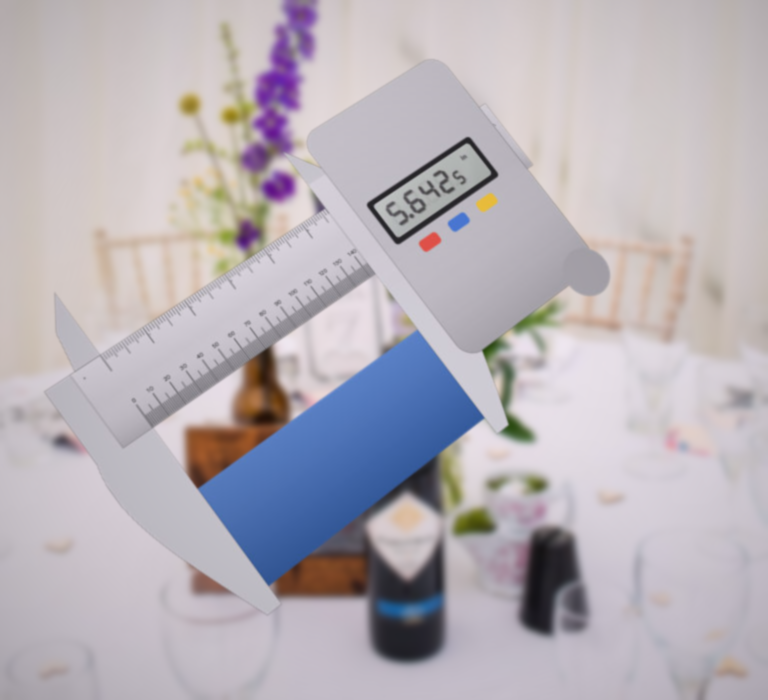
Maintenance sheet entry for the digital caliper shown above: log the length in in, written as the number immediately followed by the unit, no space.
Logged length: 5.6425in
